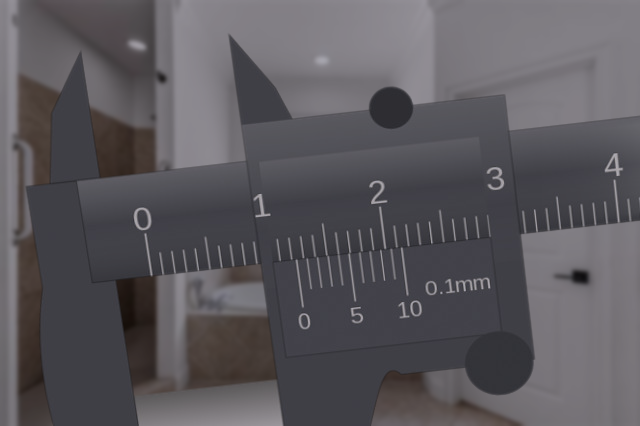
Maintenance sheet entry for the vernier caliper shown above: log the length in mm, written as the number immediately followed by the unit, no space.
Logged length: 12.4mm
